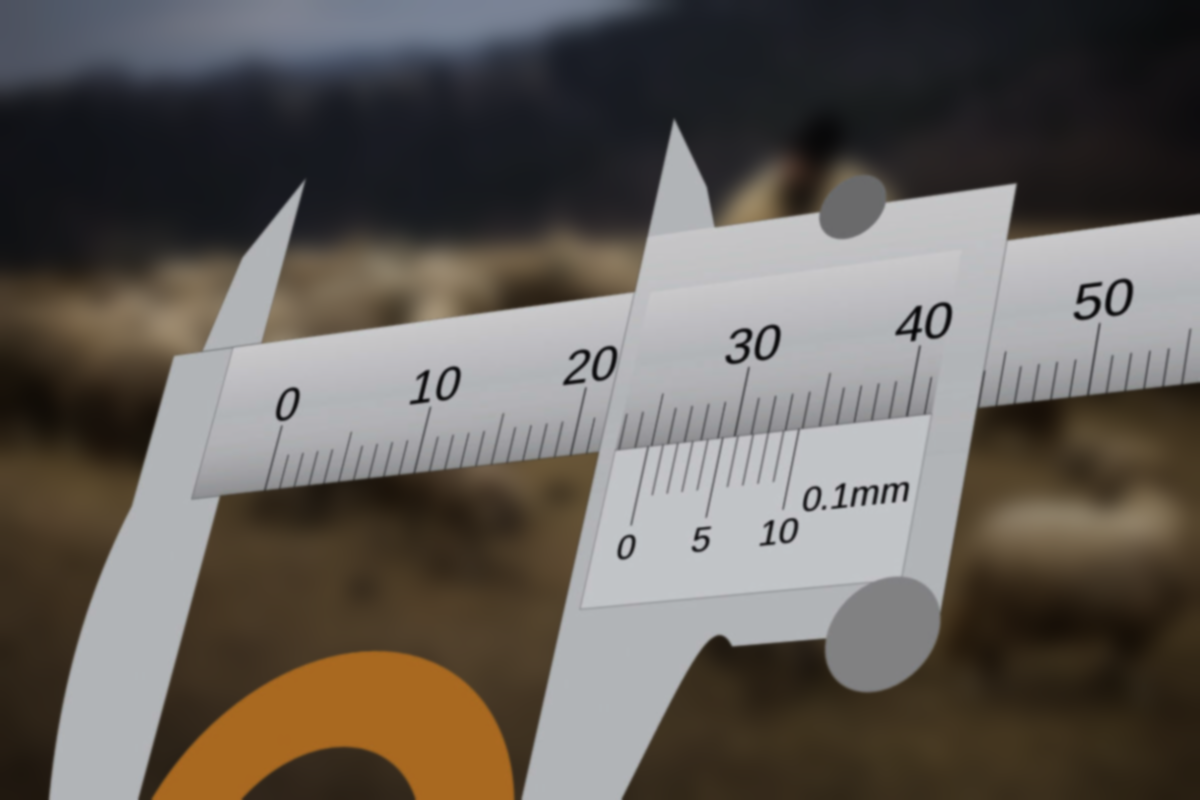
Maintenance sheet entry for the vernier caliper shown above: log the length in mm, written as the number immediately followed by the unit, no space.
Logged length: 24.8mm
